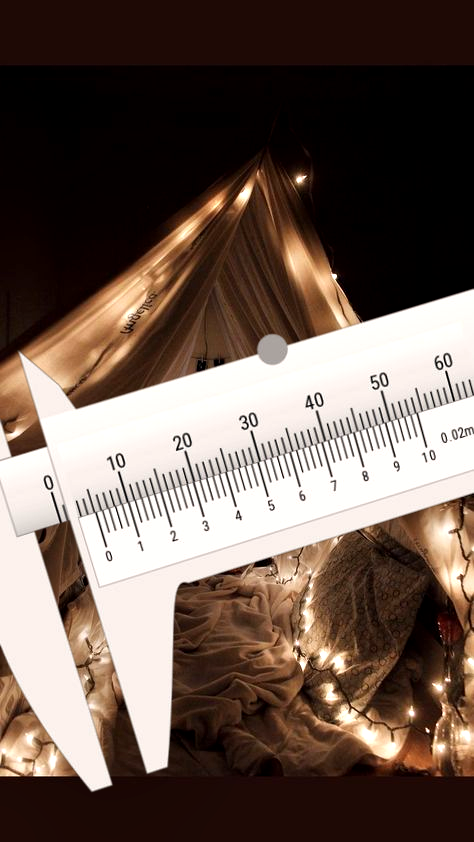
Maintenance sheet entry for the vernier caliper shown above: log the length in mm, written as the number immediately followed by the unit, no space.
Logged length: 5.2mm
